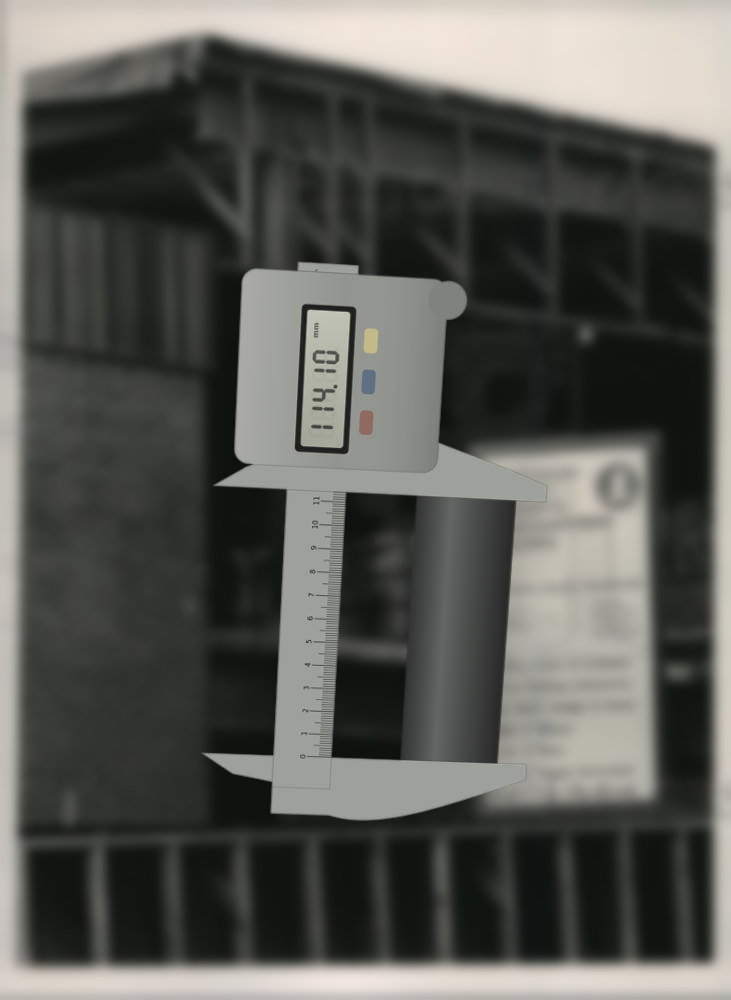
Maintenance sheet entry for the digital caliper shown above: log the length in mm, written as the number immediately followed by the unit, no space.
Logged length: 114.10mm
